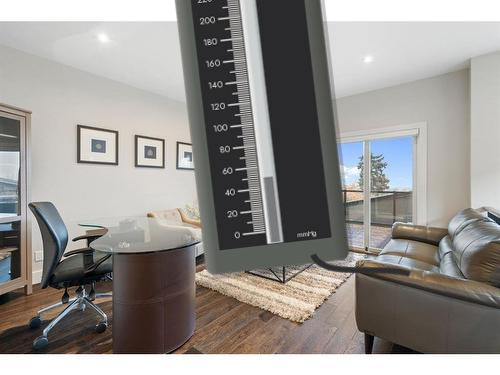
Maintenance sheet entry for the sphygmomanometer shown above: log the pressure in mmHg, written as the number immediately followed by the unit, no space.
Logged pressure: 50mmHg
